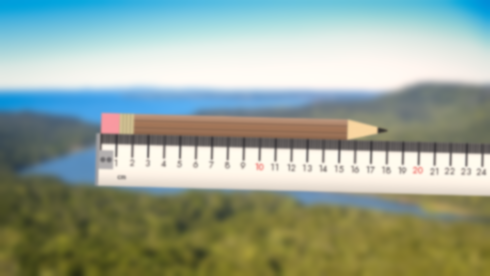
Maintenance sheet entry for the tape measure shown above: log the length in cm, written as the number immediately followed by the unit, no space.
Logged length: 18cm
